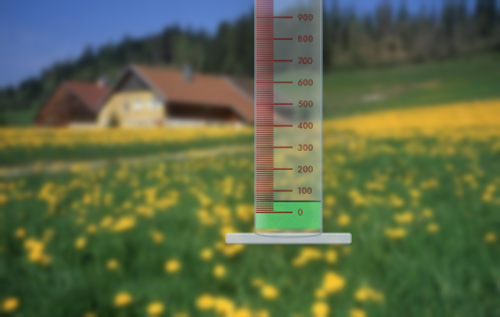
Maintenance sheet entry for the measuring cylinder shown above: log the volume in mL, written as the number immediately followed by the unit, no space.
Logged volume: 50mL
